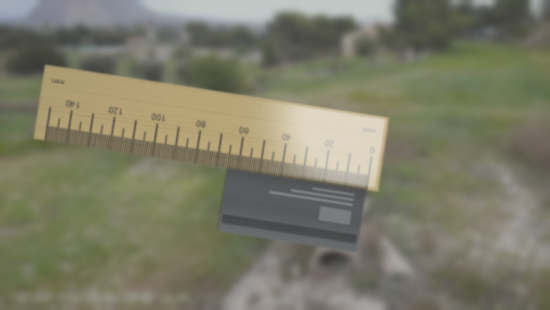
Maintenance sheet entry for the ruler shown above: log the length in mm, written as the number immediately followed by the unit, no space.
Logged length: 65mm
